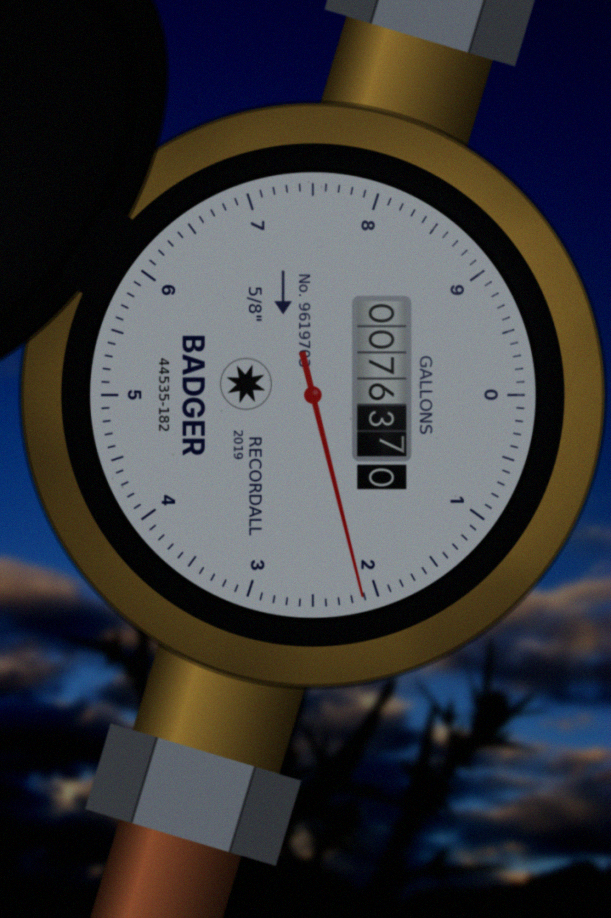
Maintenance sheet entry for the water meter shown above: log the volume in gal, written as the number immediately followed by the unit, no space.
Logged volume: 76372.1gal
